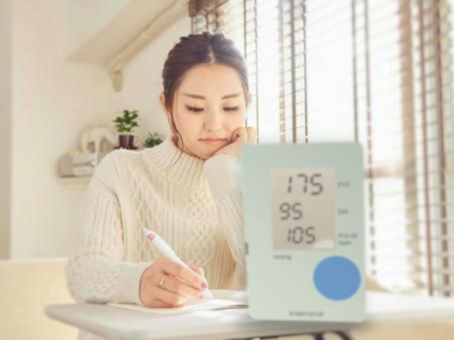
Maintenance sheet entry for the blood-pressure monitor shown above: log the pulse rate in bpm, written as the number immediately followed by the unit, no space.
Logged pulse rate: 105bpm
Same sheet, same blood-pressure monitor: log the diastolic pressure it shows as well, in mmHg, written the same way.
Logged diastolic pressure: 95mmHg
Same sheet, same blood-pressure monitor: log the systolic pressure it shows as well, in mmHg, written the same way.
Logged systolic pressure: 175mmHg
